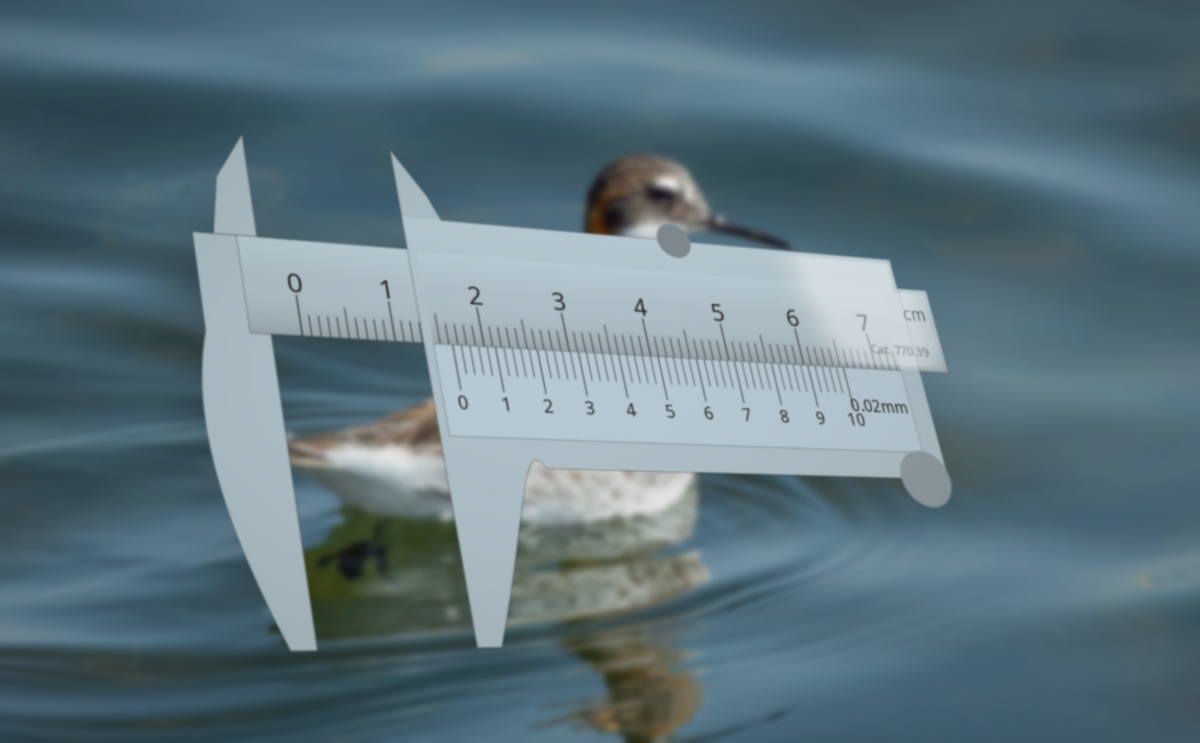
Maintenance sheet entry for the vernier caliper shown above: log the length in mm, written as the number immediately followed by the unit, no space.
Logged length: 16.4mm
